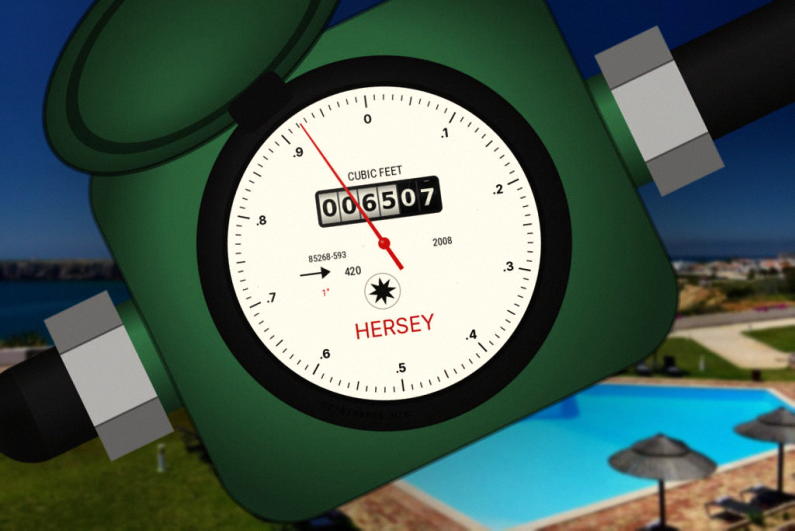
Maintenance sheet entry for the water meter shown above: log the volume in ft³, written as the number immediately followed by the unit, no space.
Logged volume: 6506.92ft³
